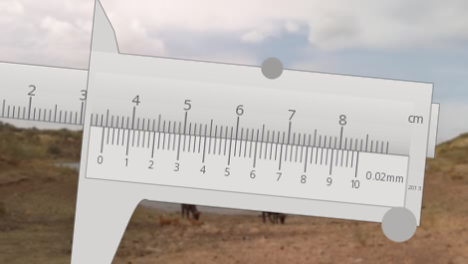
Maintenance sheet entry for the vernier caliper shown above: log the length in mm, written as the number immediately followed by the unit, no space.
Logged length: 34.5mm
